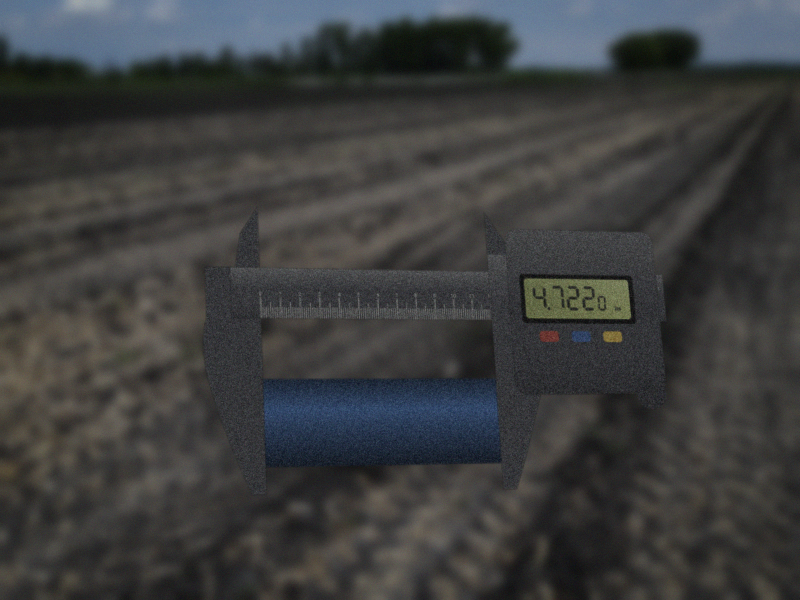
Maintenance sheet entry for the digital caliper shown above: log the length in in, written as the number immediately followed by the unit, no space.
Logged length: 4.7220in
